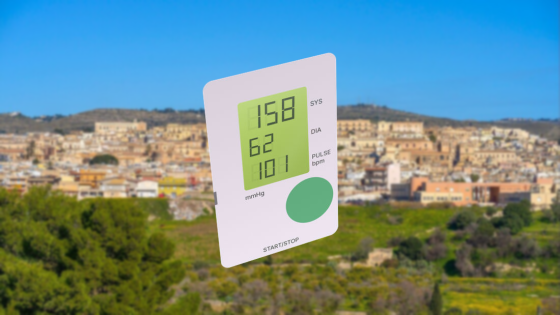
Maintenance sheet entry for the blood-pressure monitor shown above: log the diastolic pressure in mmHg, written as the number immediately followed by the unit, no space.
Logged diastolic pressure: 62mmHg
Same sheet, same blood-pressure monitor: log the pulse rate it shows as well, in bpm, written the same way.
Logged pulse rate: 101bpm
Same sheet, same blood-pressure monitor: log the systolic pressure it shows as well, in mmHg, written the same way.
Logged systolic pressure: 158mmHg
